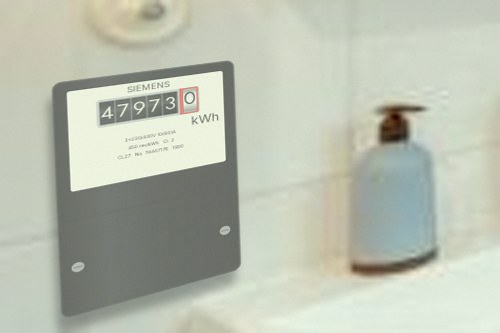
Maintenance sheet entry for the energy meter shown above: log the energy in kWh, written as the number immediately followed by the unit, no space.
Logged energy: 47973.0kWh
